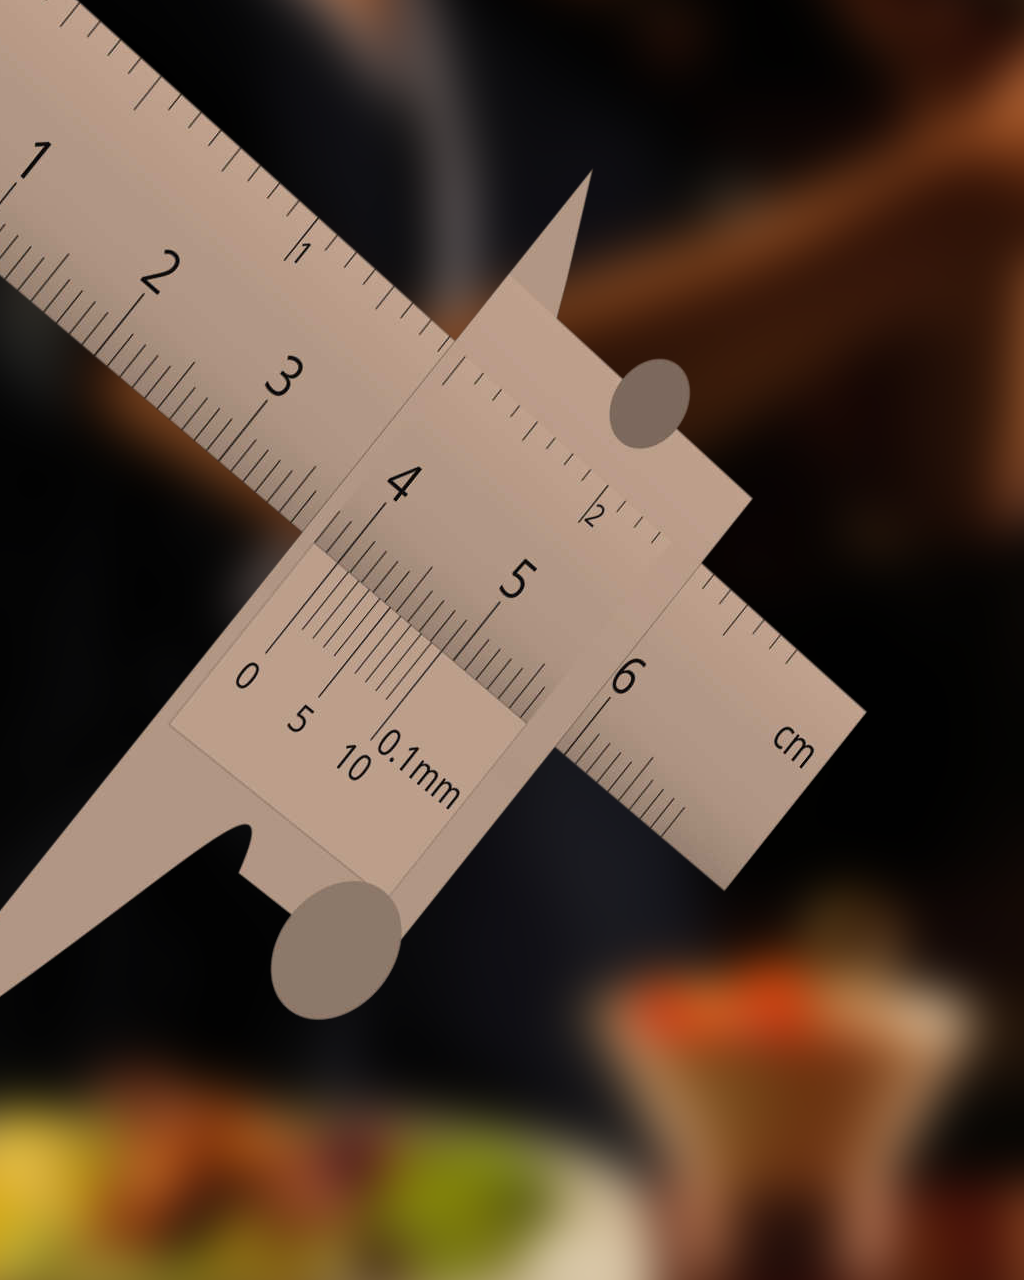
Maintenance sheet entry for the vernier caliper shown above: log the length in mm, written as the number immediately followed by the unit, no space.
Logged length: 40.0mm
